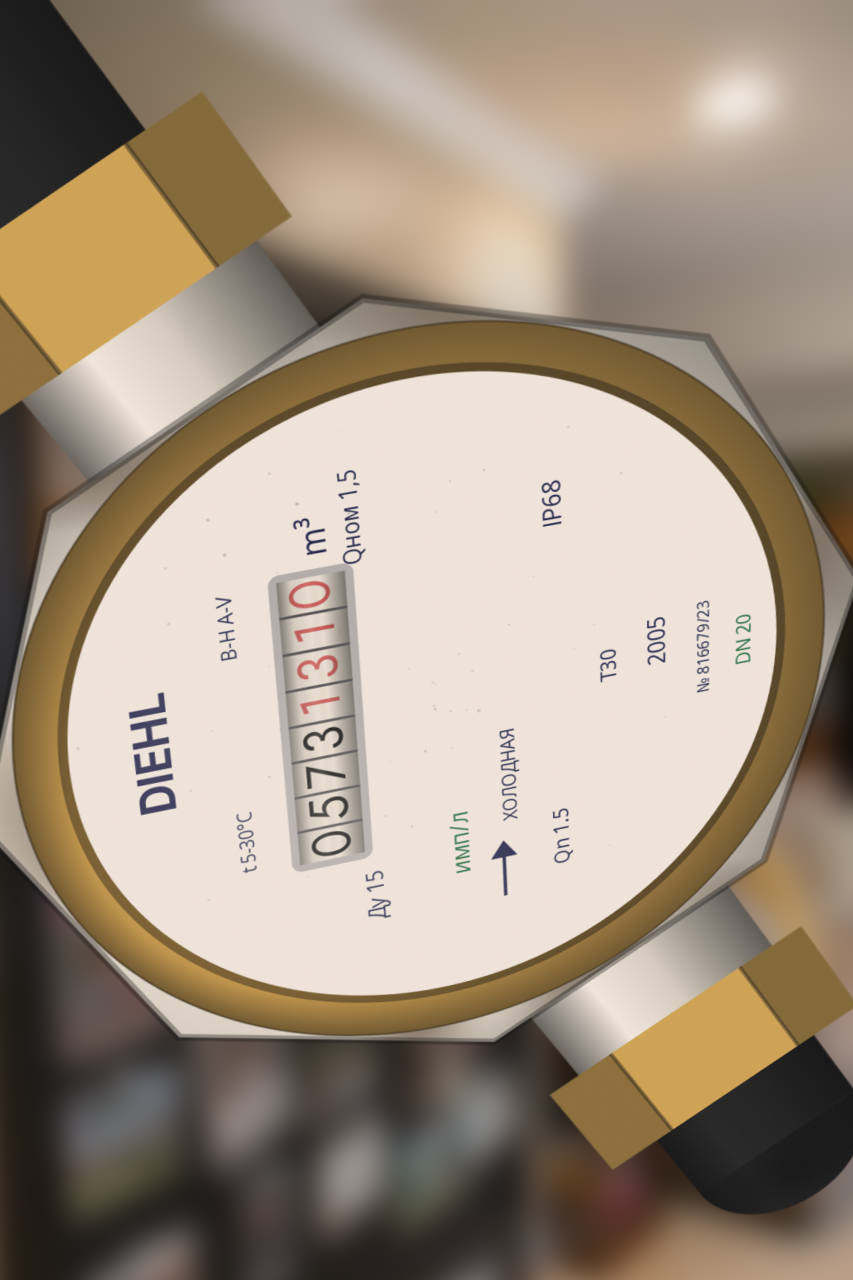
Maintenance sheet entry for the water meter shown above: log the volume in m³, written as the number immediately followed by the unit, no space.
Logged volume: 573.1310m³
